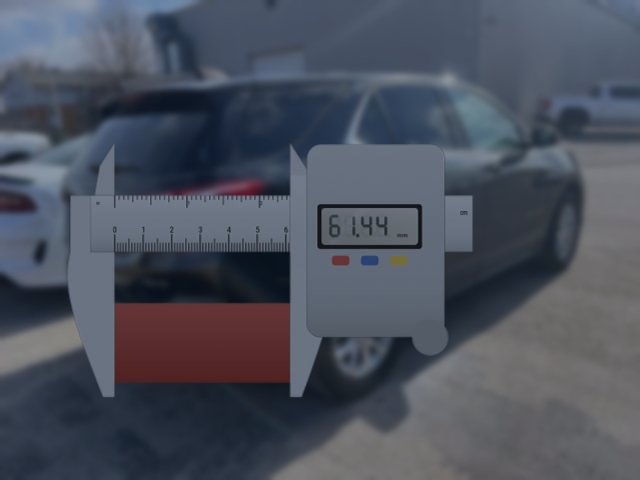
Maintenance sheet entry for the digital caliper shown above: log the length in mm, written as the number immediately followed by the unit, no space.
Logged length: 61.44mm
